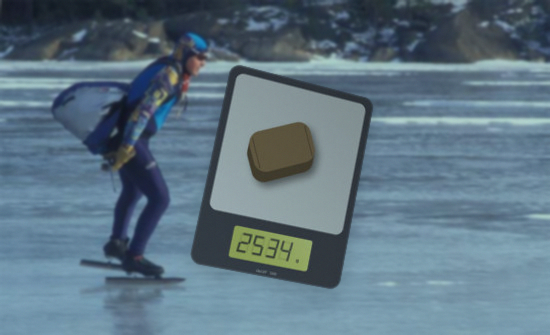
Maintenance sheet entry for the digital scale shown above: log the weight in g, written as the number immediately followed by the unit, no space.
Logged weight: 2534g
